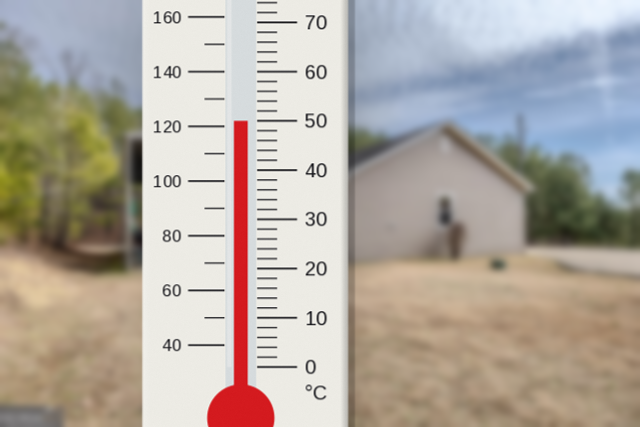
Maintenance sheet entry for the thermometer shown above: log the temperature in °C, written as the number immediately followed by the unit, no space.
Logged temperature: 50°C
